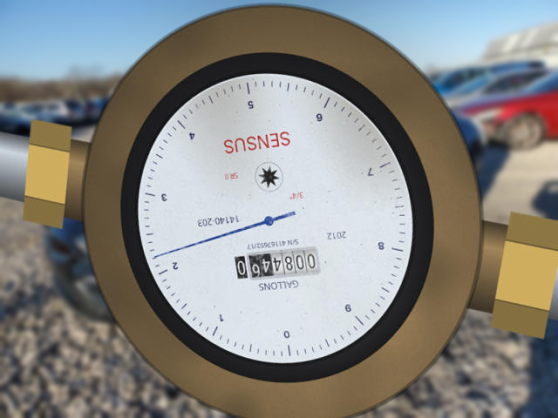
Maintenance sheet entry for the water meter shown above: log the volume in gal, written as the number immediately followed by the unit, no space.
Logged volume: 84462.2gal
